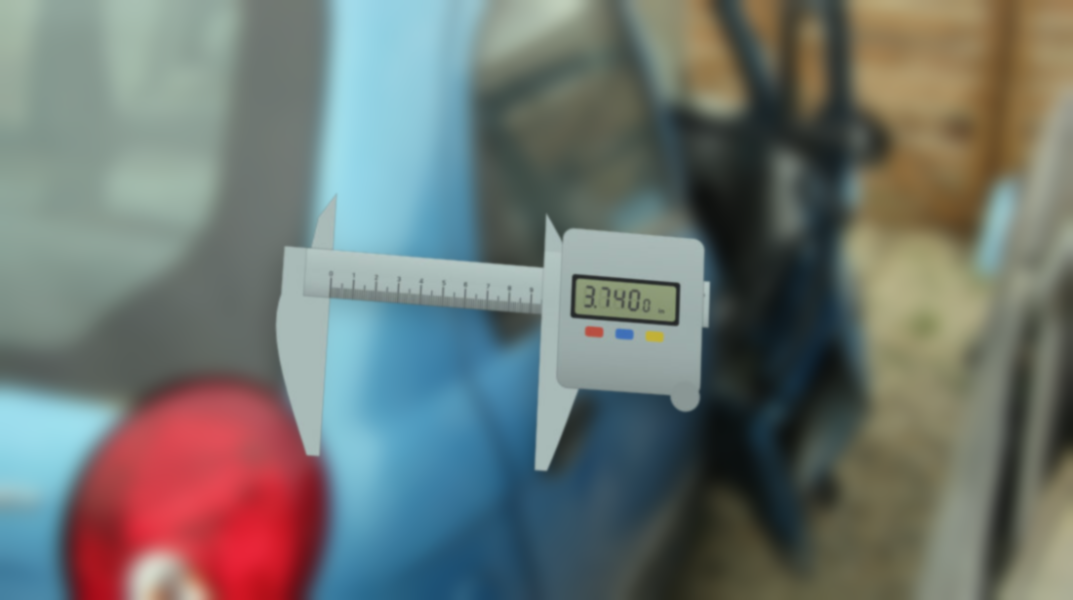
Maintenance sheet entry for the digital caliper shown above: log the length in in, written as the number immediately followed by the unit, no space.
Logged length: 3.7400in
